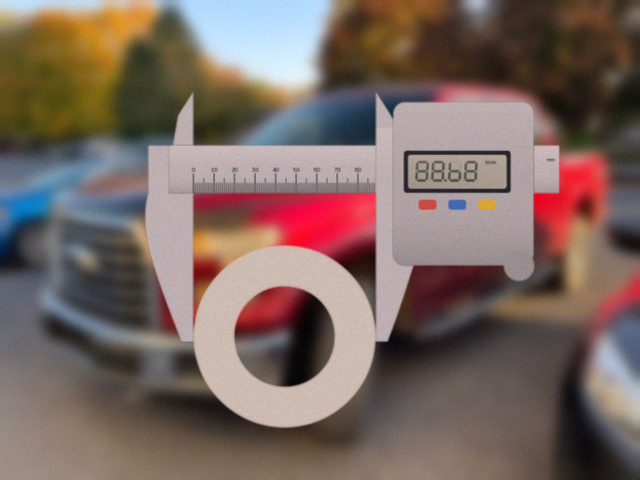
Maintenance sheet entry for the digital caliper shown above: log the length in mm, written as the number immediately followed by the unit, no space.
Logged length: 88.68mm
